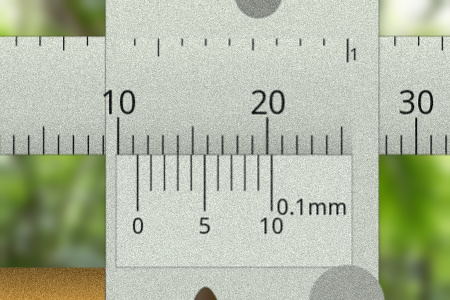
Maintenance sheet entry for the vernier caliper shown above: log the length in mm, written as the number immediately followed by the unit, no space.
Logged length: 11.3mm
